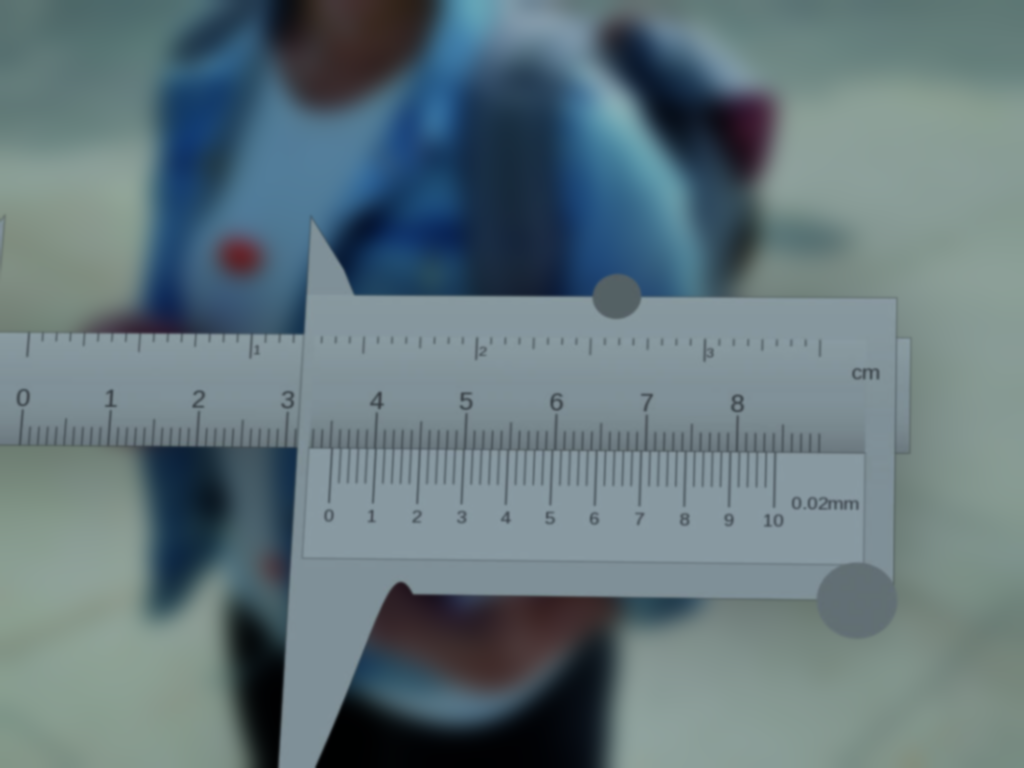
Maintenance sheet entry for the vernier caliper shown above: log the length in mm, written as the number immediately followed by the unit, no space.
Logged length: 35.2mm
